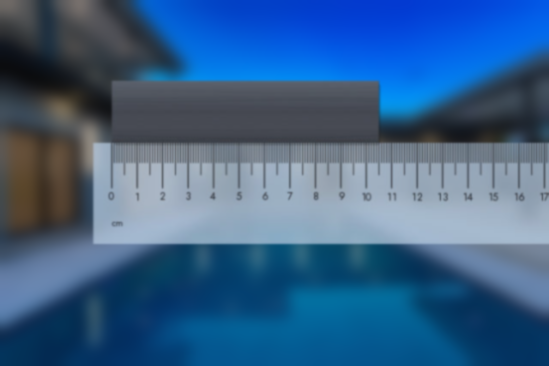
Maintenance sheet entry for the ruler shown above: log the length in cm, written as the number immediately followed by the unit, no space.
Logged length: 10.5cm
